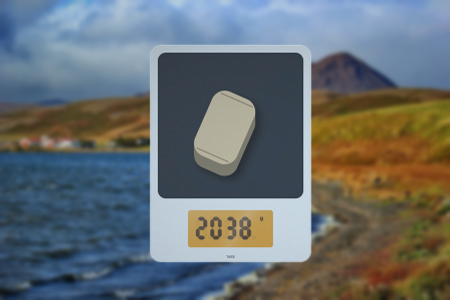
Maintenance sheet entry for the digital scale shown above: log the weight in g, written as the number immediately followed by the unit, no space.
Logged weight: 2038g
